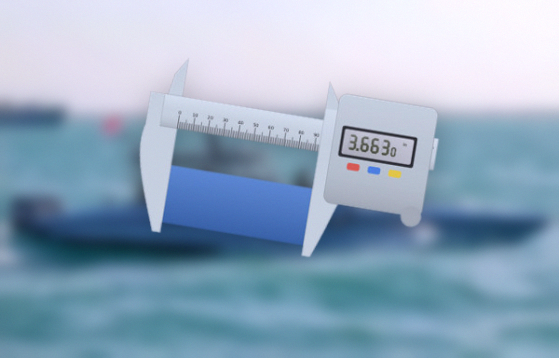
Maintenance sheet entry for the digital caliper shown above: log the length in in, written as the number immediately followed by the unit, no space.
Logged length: 3.6630in
